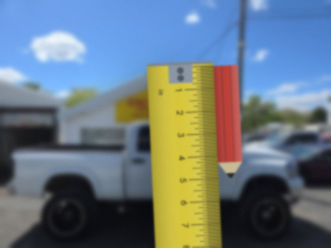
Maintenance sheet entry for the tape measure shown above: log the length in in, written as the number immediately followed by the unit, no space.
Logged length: 5in
